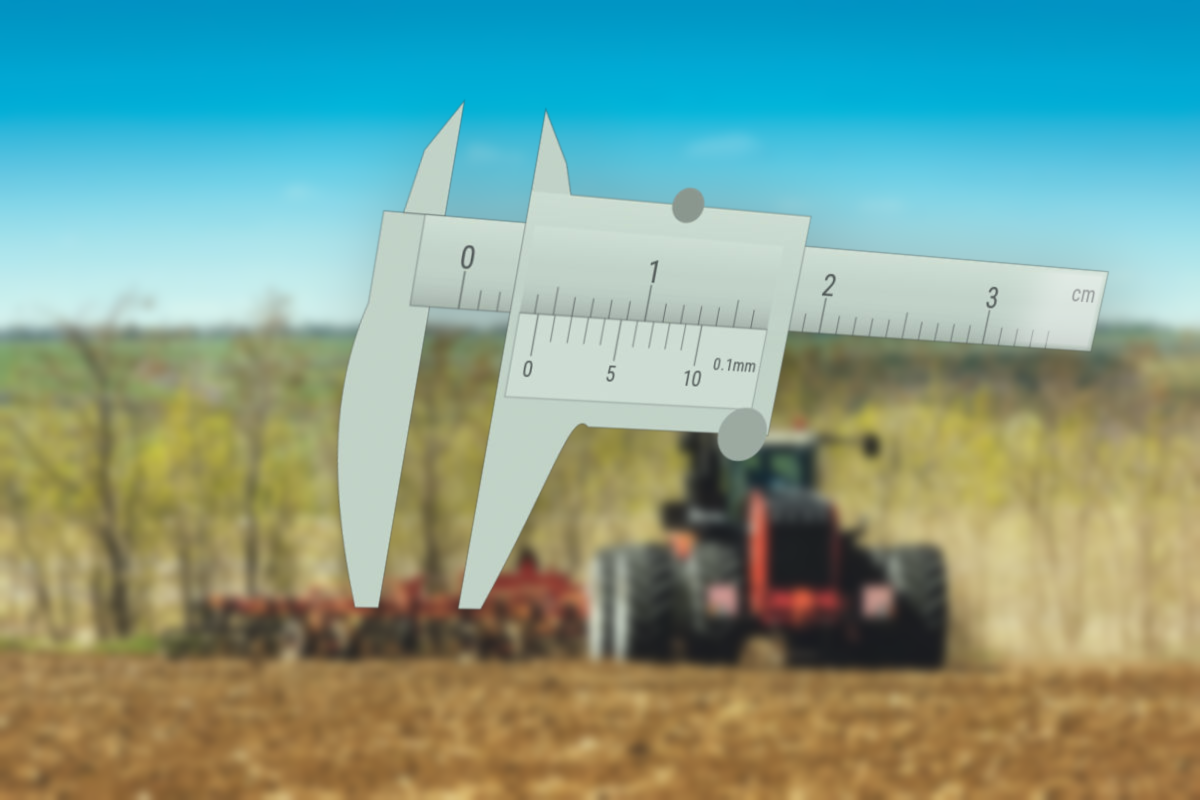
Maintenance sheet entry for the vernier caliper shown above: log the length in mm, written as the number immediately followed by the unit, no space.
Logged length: 4.2mm
